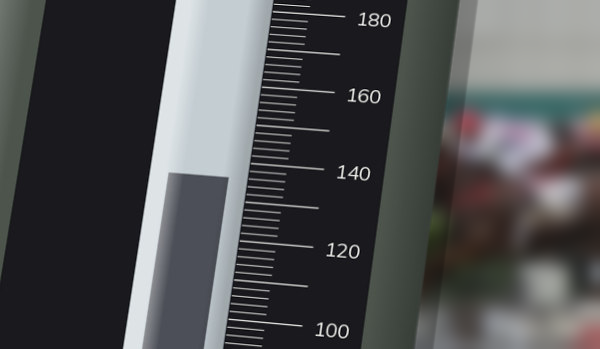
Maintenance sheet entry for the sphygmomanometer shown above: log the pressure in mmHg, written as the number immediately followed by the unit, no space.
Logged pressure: 136mmHg
